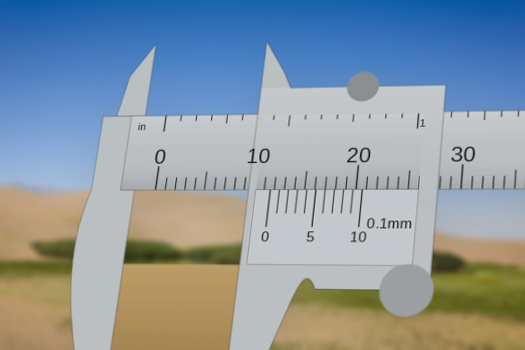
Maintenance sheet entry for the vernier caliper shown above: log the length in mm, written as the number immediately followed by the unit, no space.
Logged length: 11.6mm
